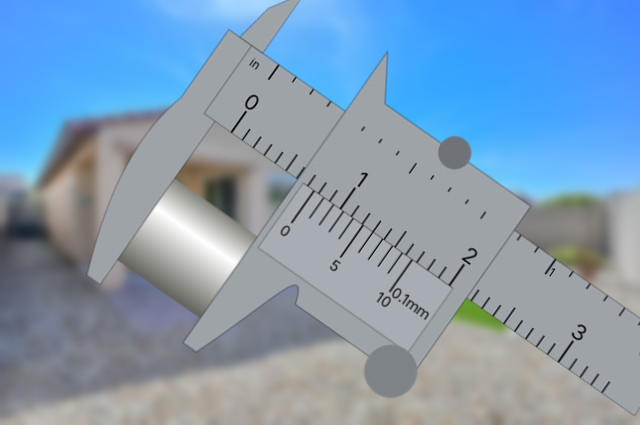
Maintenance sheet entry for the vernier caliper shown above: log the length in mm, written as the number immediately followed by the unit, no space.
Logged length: 7.6mm
